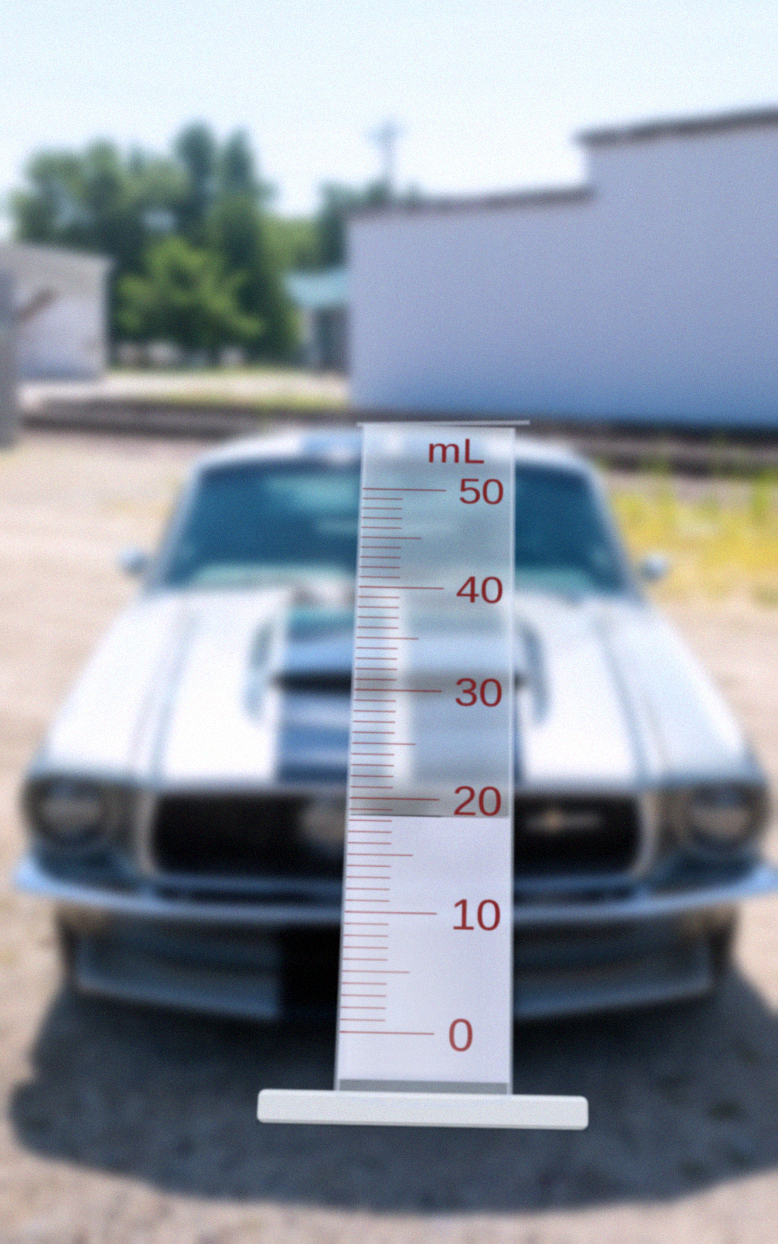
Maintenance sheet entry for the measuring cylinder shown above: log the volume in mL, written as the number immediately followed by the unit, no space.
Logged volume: 18.5mL
